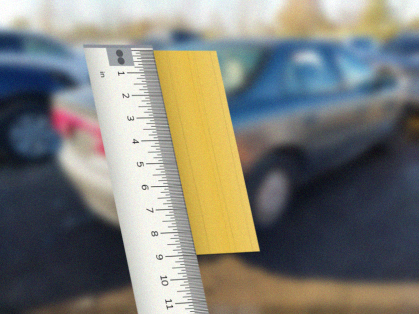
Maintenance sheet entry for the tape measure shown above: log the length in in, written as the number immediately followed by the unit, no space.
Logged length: 9in
